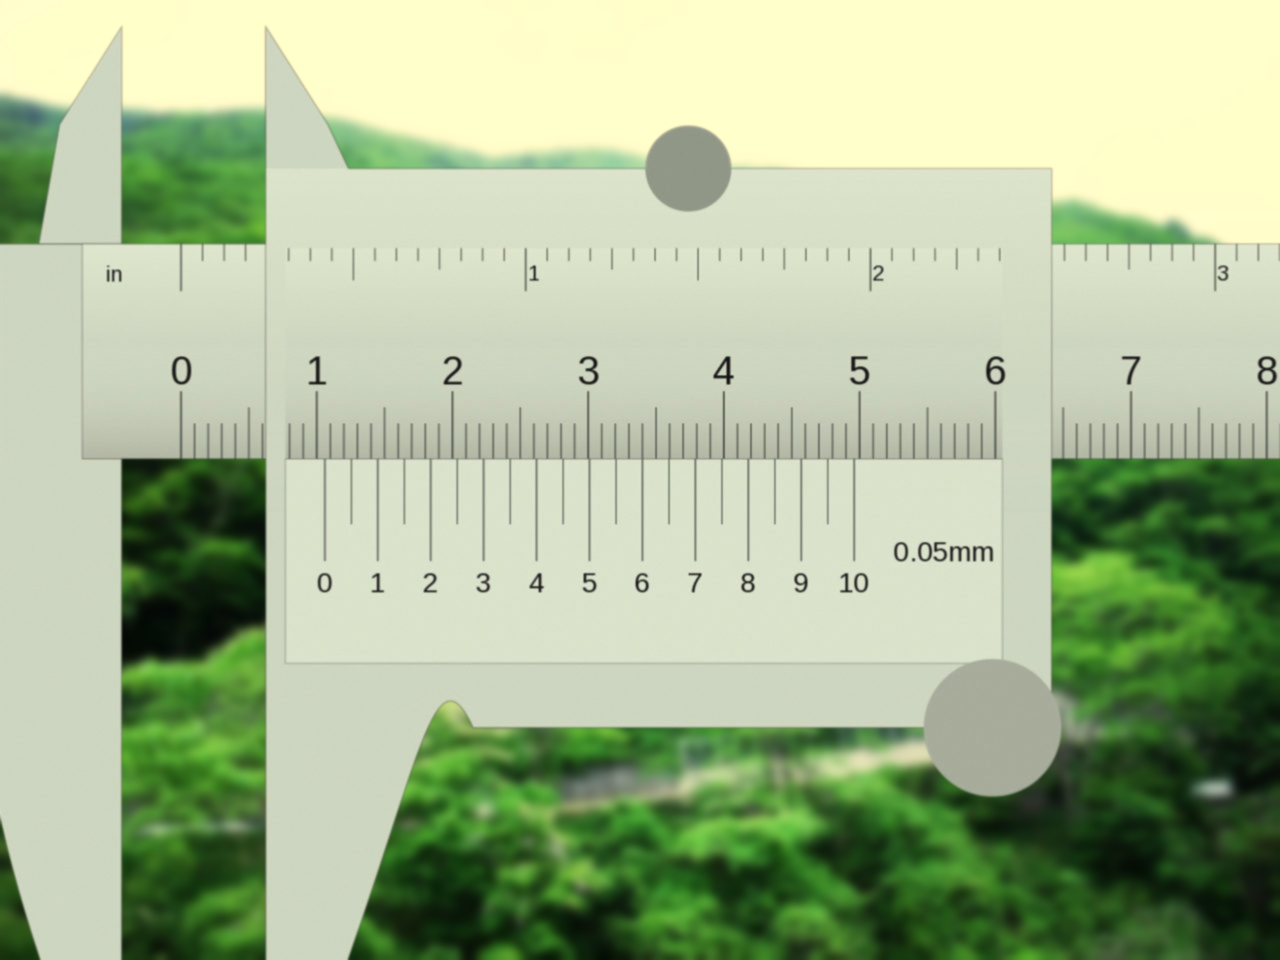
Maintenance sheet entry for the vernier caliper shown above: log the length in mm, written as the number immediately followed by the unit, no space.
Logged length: 10.6mm
